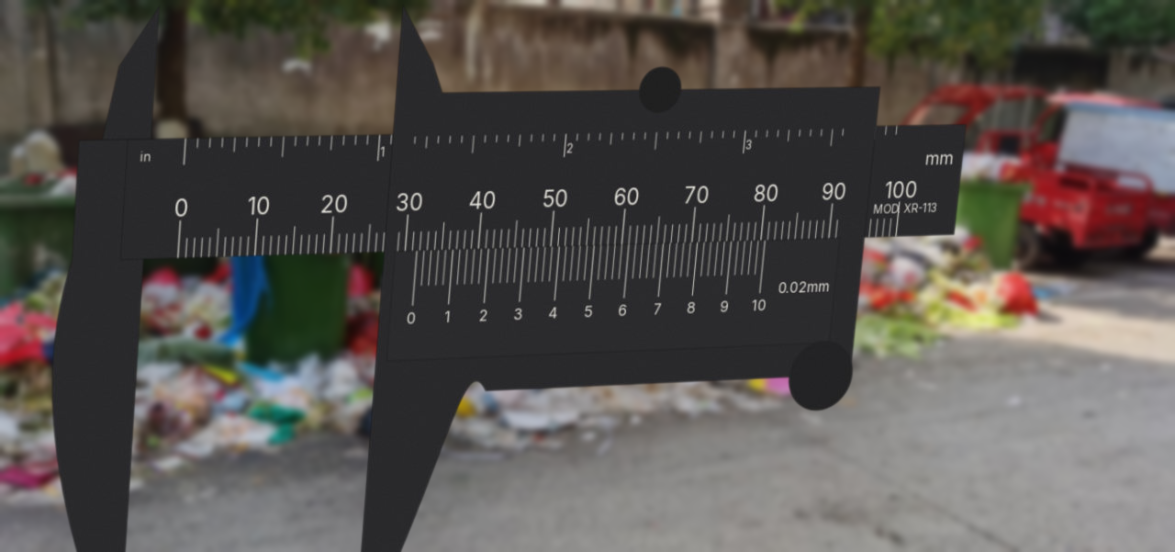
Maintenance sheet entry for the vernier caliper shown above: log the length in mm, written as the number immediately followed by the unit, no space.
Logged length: 31.6mm
